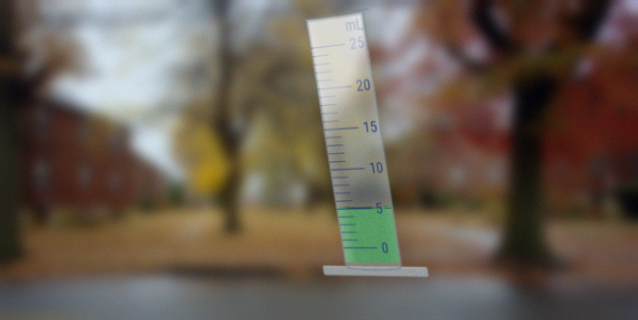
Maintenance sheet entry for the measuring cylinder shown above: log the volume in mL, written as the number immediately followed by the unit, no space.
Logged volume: 5mL
